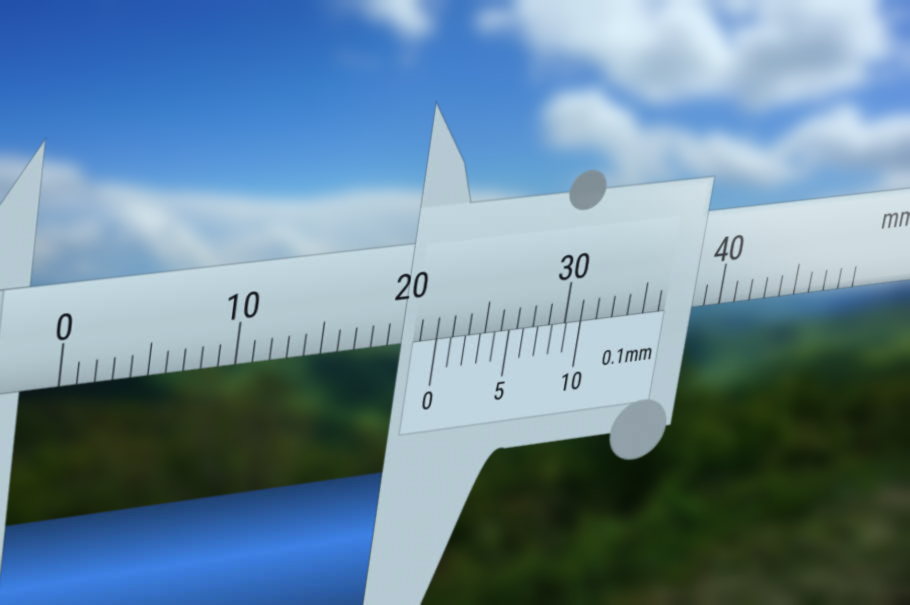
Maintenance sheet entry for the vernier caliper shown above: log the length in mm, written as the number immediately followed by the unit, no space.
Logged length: 22.0mm
